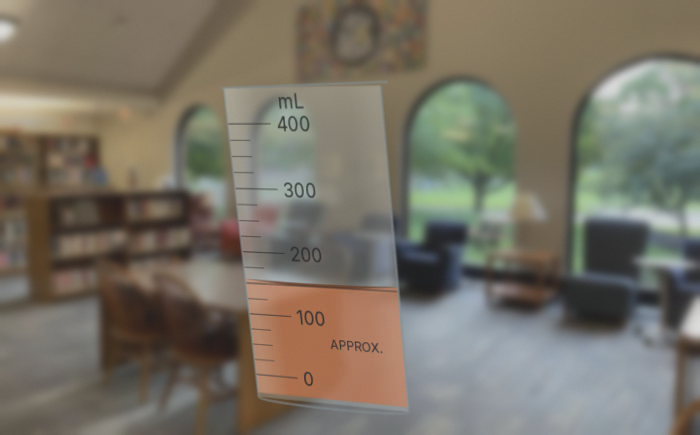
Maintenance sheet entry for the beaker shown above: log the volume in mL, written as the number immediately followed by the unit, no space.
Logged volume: 150mL
